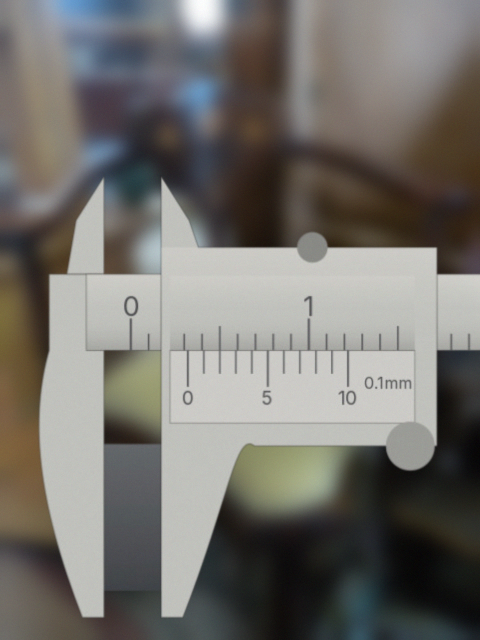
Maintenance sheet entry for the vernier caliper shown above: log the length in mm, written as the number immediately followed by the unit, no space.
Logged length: 3.2mm
